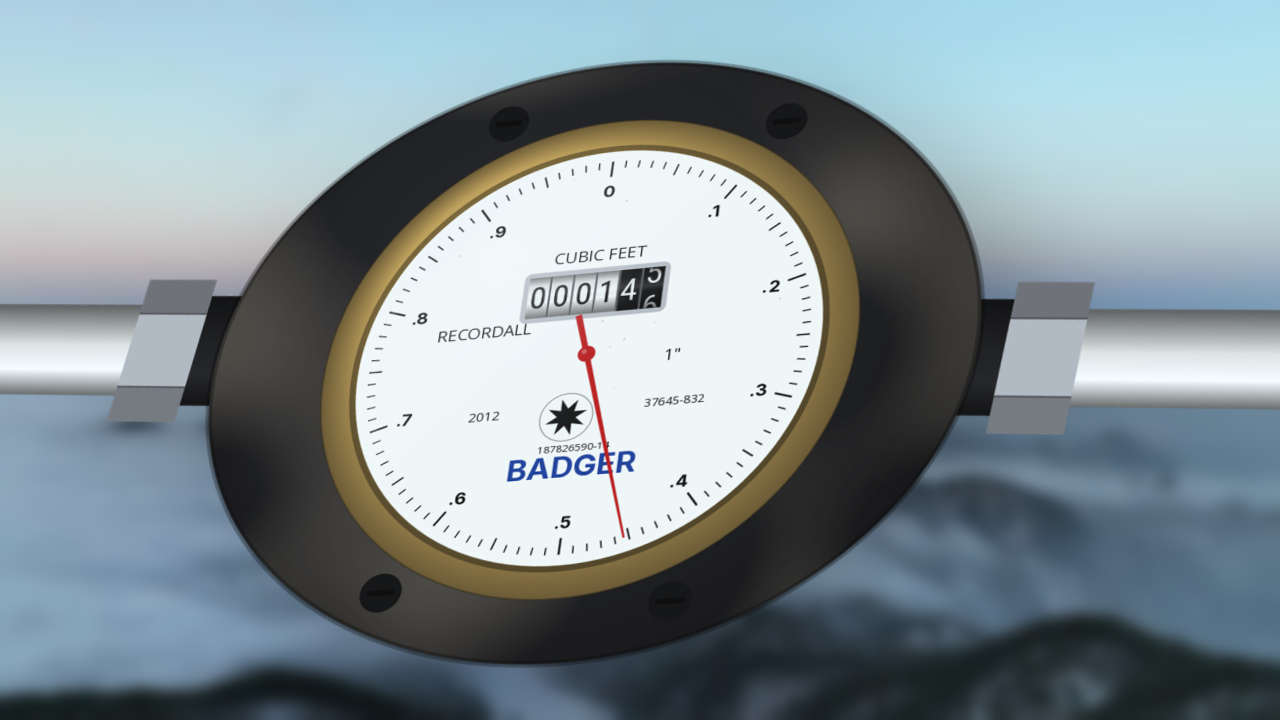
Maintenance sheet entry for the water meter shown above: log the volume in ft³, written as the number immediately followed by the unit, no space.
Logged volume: 145.45ft³
